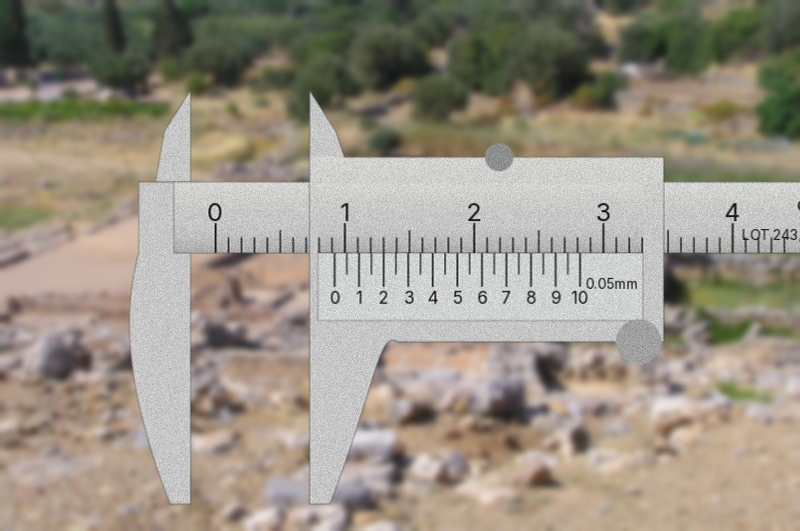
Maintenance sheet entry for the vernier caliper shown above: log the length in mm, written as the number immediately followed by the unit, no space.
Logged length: 9.2mm
